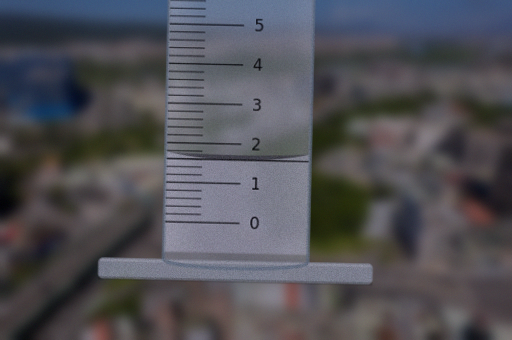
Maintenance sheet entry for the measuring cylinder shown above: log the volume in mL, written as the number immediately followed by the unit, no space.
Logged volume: 1.6mL
